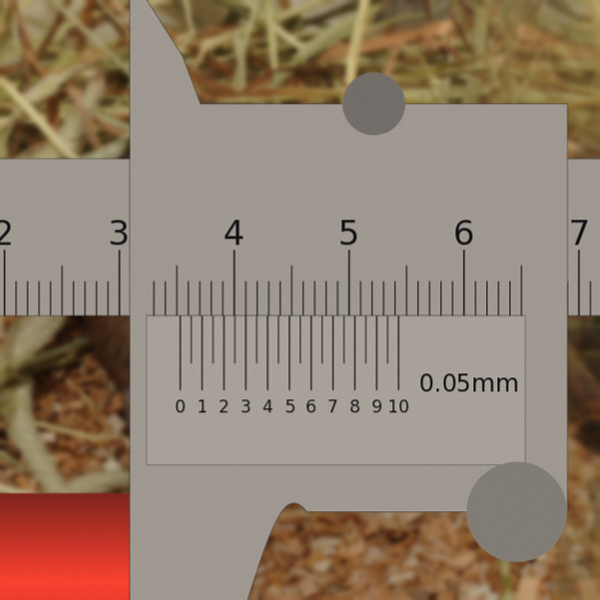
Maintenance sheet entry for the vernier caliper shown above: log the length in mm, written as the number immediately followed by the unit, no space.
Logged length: 35.3mm
